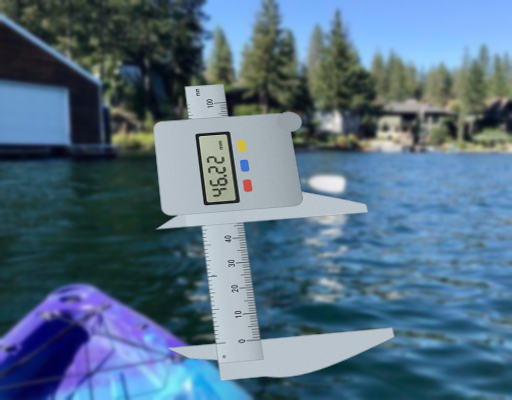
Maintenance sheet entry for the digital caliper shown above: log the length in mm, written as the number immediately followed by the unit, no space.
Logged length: 46.22mm
